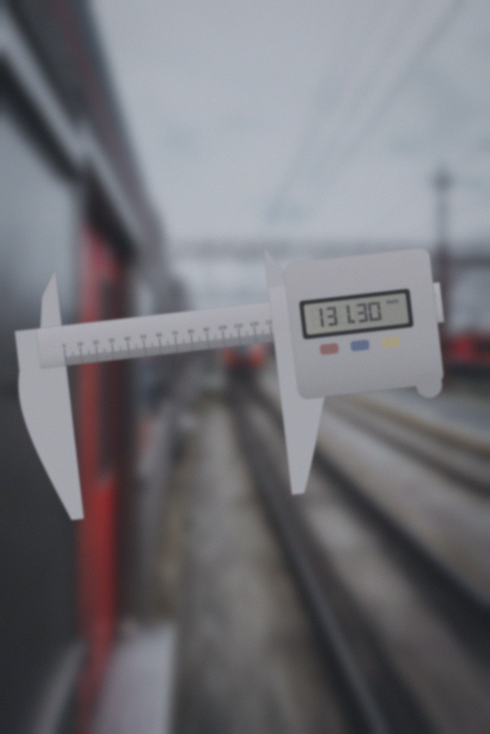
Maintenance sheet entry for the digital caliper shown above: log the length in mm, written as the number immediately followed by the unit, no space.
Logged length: 131.30mm
